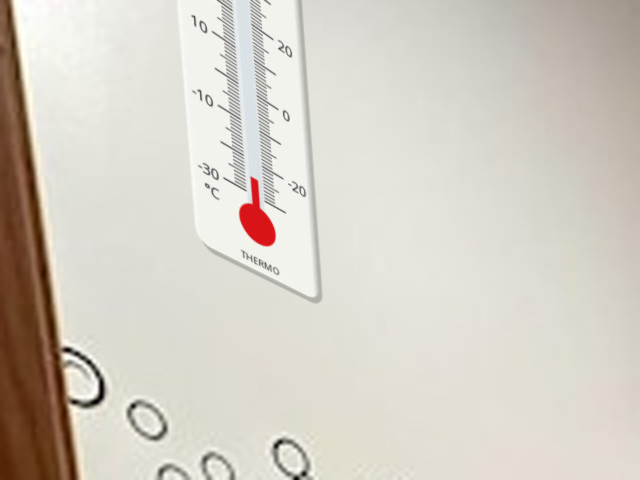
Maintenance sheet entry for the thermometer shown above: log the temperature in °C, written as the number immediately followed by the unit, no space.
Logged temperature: -25°C
